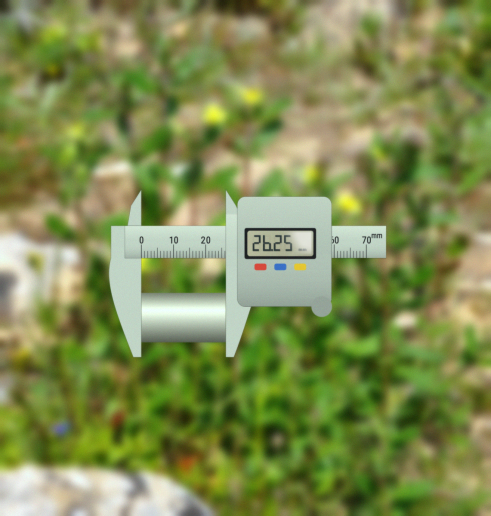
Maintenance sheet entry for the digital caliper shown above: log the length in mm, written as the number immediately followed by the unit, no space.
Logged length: 26.25mm
